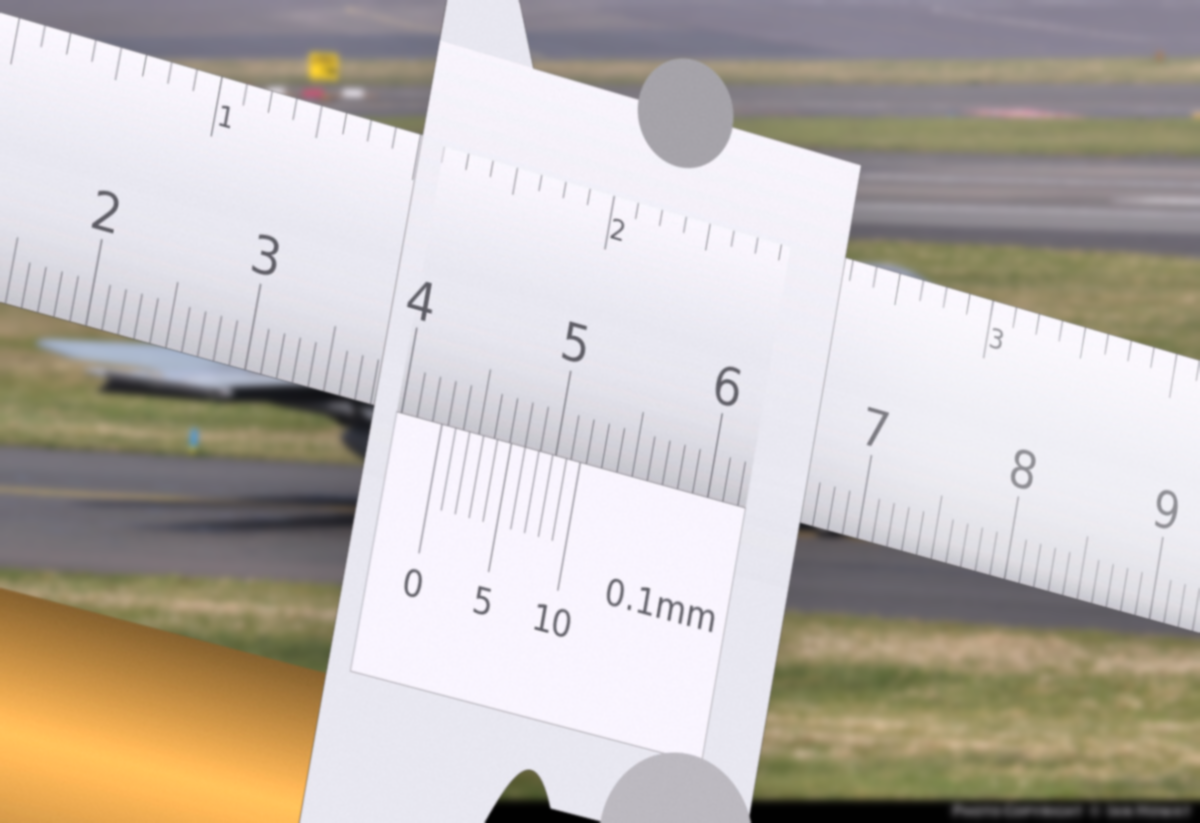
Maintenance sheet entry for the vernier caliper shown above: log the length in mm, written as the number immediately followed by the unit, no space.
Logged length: 42.6mm
